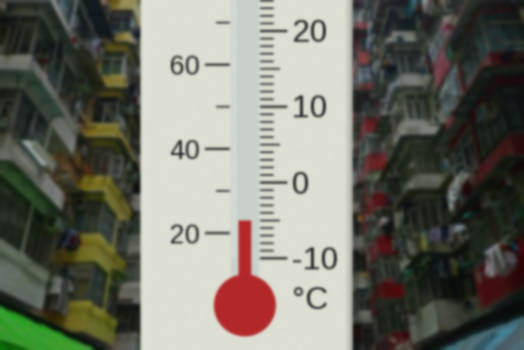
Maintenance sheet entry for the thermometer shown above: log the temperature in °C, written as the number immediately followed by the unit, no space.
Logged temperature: -5°C
